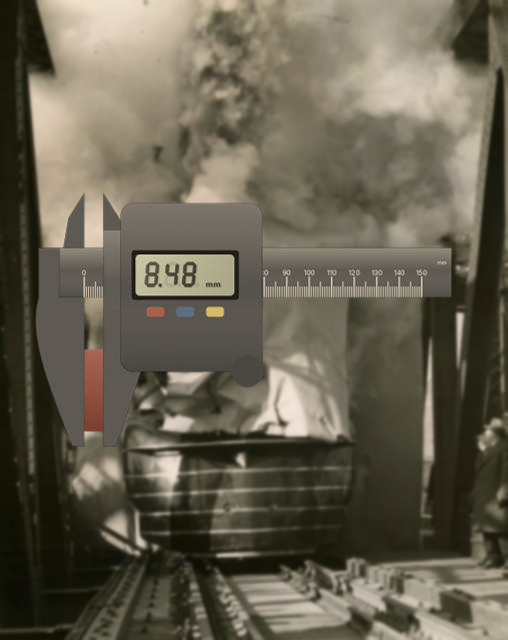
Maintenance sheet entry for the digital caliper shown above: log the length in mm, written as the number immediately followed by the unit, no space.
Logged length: 8.48mm
